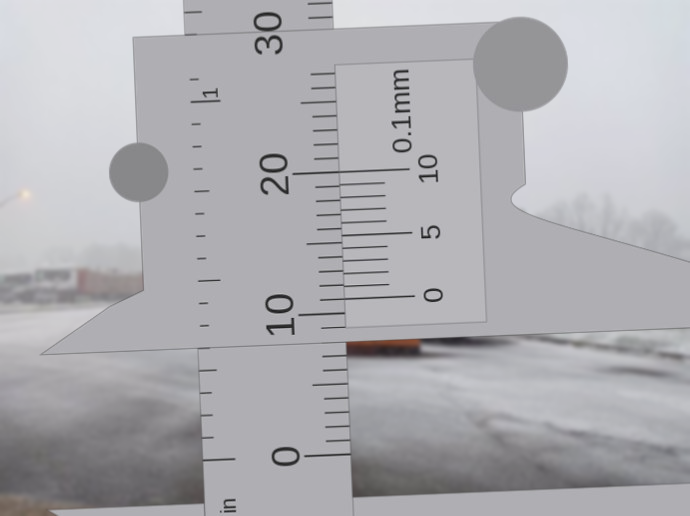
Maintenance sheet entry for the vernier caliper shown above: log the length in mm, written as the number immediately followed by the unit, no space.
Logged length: 11.0mm
